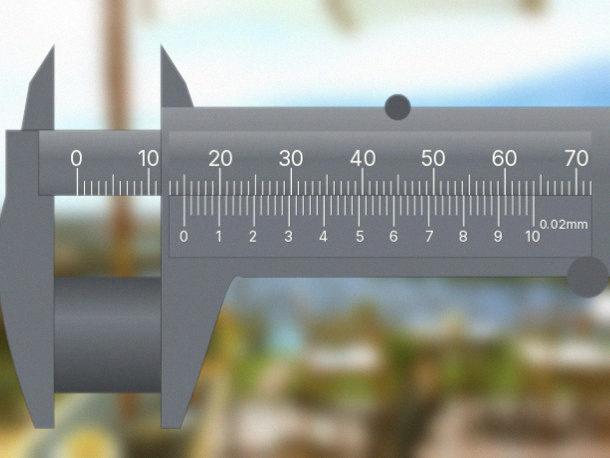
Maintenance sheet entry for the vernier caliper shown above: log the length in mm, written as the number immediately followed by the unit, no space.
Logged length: 15.0mm
